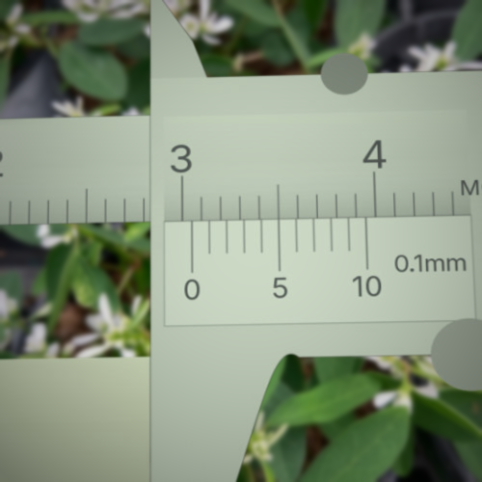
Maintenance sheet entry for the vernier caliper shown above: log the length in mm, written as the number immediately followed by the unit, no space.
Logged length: 30.5mm
